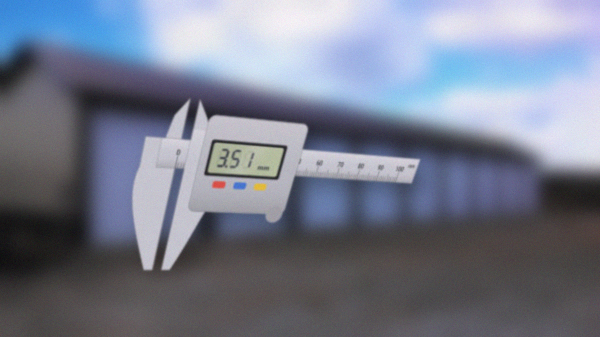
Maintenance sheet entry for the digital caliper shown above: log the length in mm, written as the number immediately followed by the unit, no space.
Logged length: 3.51mm
